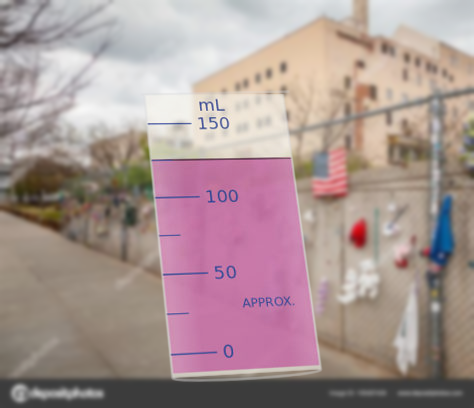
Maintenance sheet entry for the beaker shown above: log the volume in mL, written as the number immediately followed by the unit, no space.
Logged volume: 125mL
